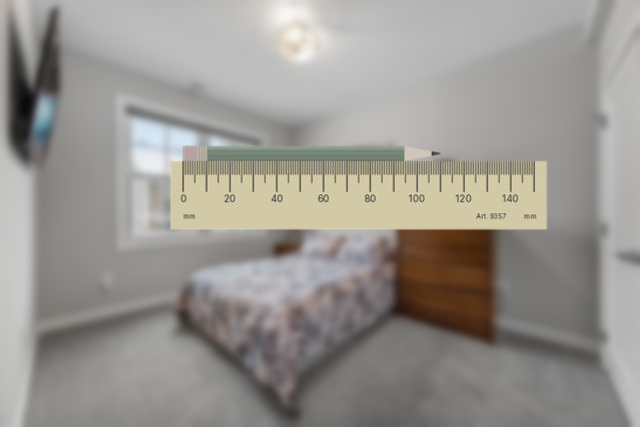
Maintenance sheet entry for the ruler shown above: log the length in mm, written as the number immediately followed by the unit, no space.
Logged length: 110mm
